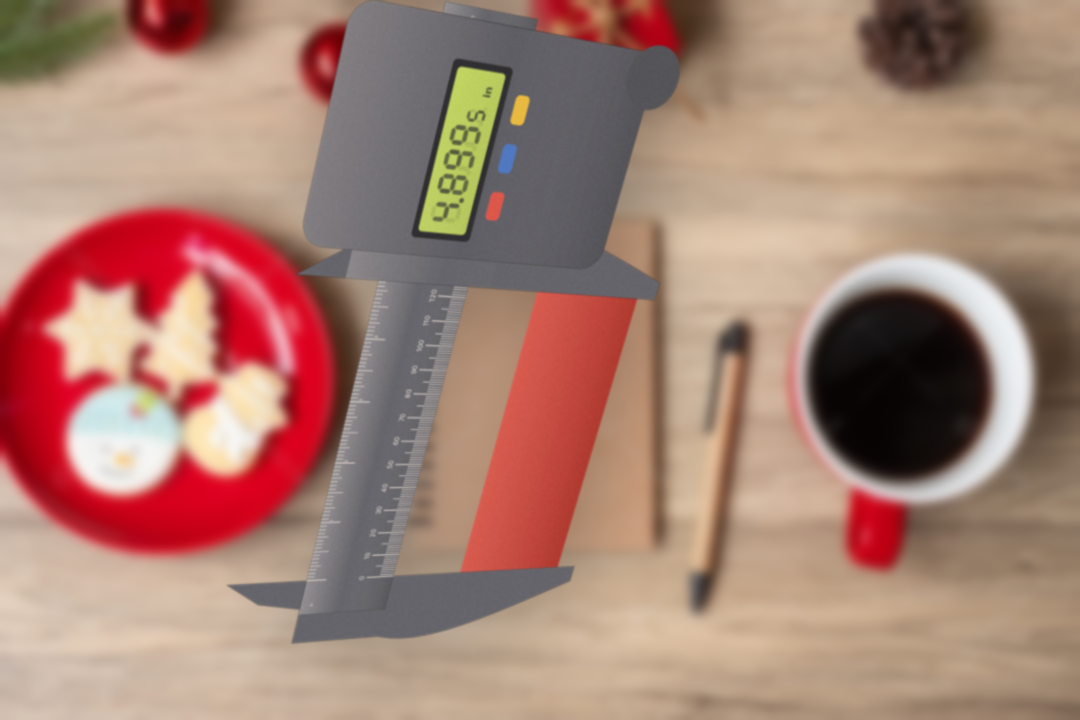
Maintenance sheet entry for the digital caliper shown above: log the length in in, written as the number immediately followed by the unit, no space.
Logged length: 4.8995in
